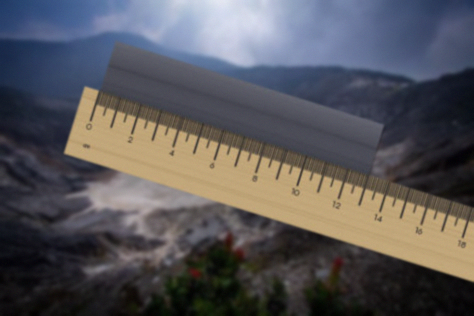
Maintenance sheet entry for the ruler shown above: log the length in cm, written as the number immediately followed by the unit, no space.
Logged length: 13cm
